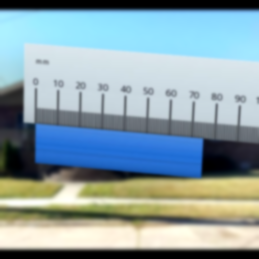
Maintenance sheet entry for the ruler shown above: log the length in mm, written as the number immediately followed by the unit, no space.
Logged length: 75mm
